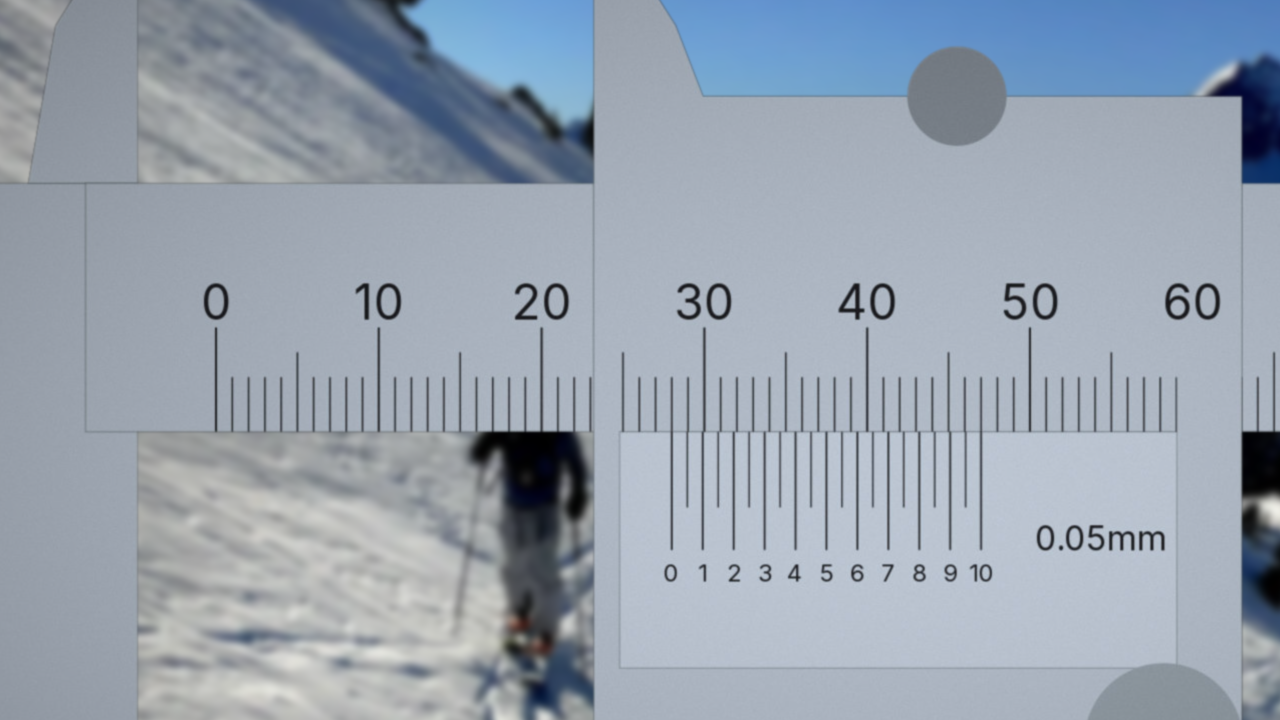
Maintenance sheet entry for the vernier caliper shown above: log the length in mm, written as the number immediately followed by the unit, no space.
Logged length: 28.0mm
